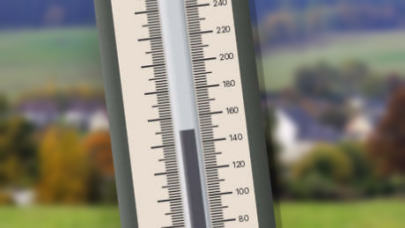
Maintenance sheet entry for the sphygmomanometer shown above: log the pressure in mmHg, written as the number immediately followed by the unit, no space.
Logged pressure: 150mmHg
